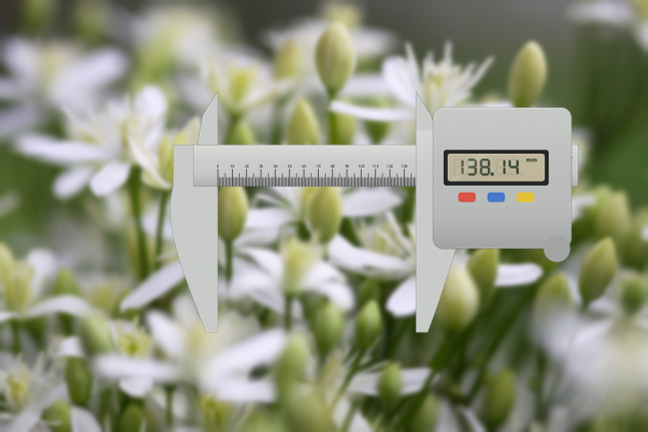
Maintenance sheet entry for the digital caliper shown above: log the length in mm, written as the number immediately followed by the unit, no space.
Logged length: 138.14mm
